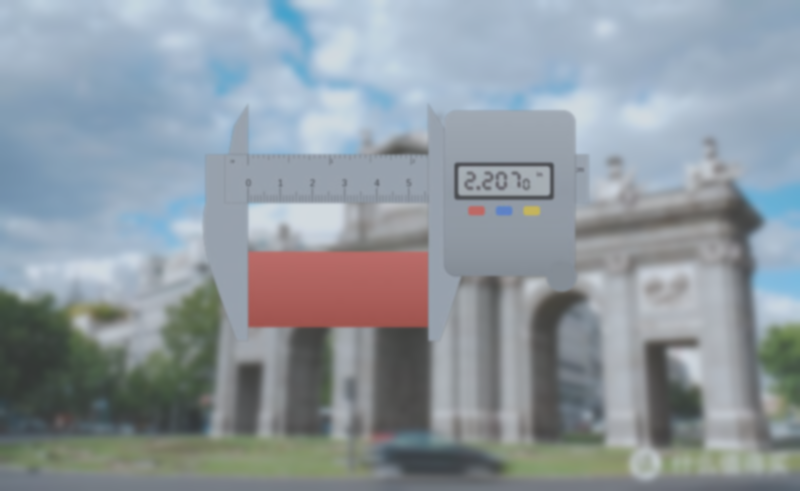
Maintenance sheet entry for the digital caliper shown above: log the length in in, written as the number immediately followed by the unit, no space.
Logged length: 2.2070in
